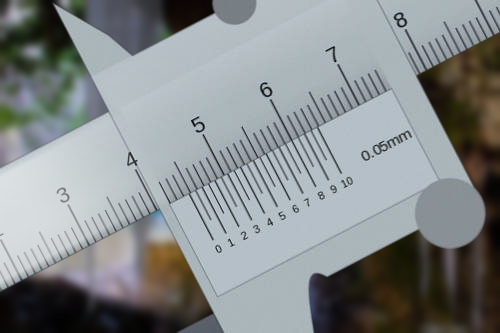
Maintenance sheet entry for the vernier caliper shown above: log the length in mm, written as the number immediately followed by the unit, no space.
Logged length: 44.8mm
